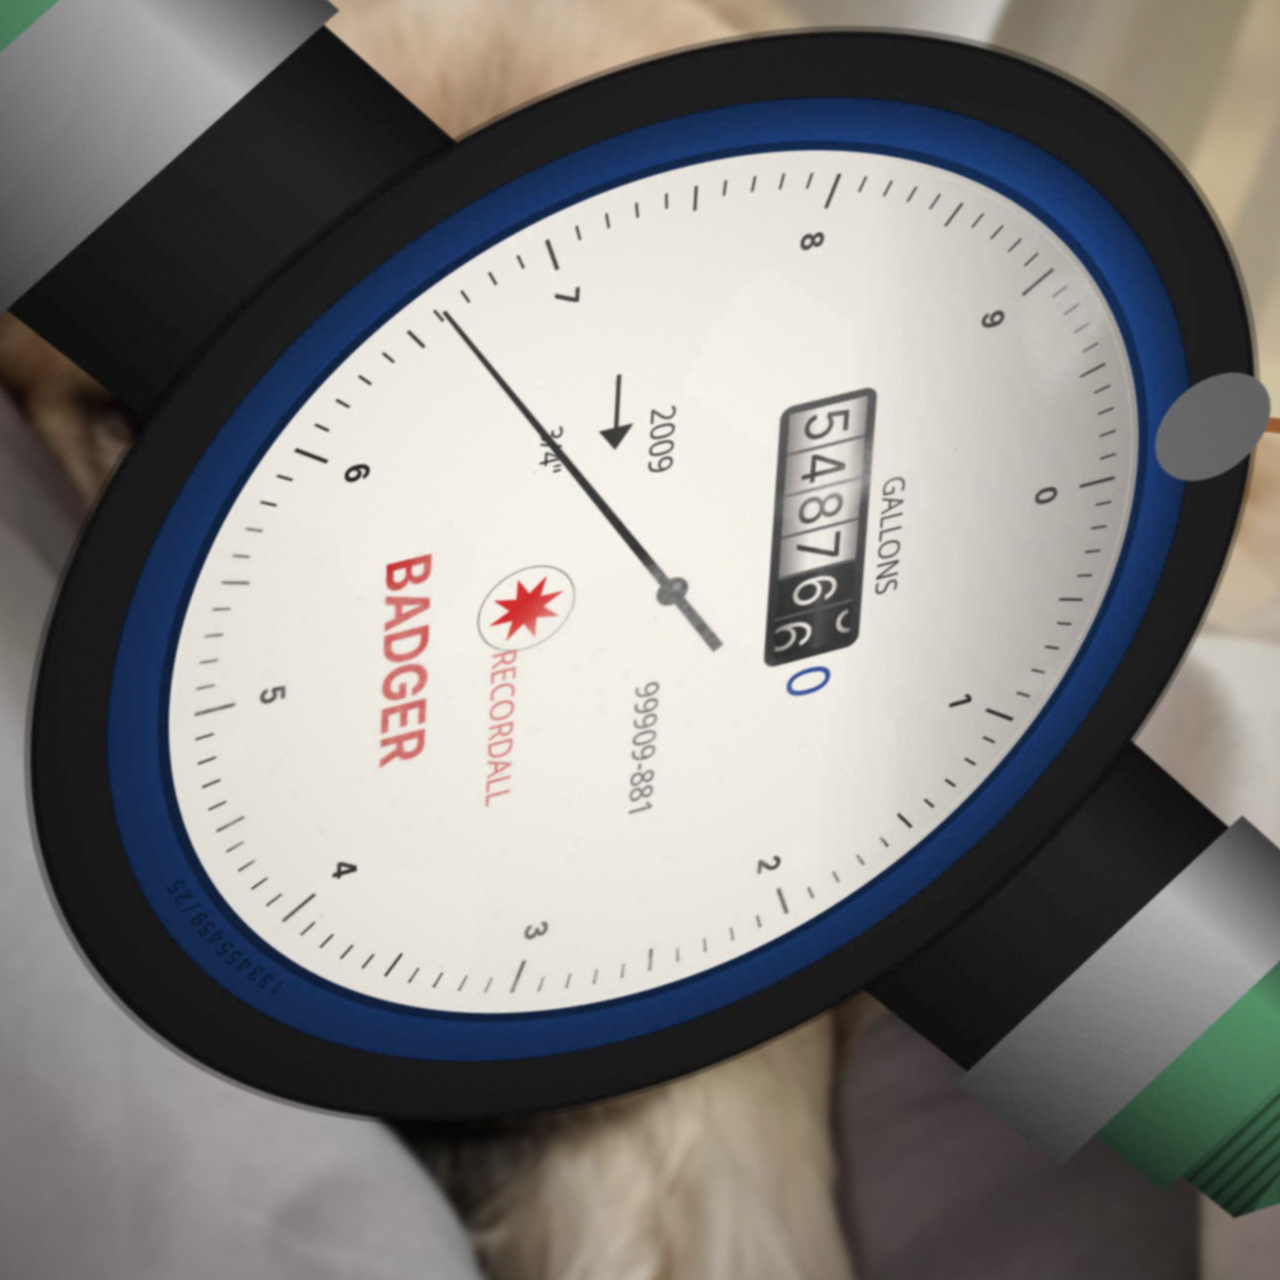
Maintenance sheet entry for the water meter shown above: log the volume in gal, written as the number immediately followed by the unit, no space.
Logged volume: 5487656.6gal
